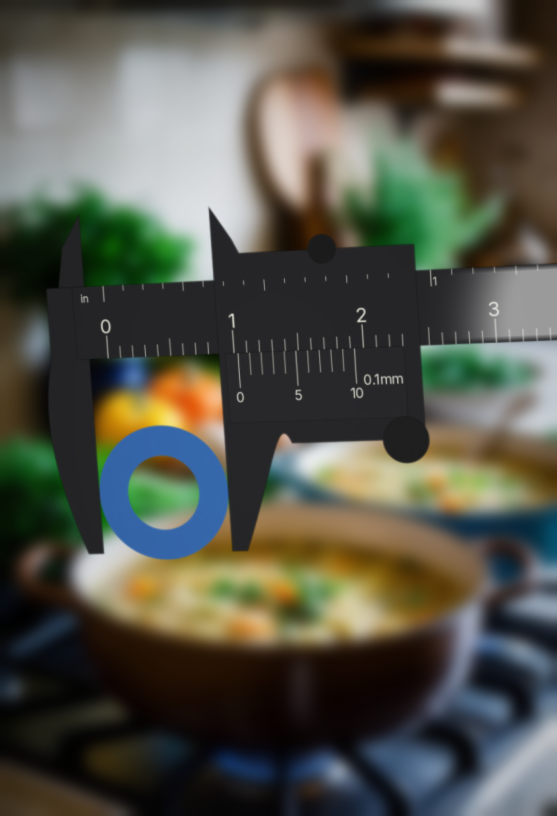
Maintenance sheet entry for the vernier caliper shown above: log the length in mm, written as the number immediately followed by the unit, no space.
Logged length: 10.3mm
